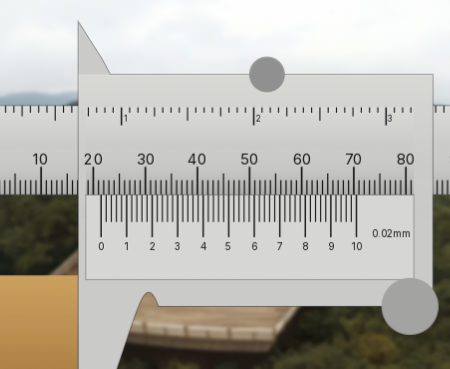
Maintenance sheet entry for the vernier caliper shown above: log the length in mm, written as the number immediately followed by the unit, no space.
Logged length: 21.5mm
